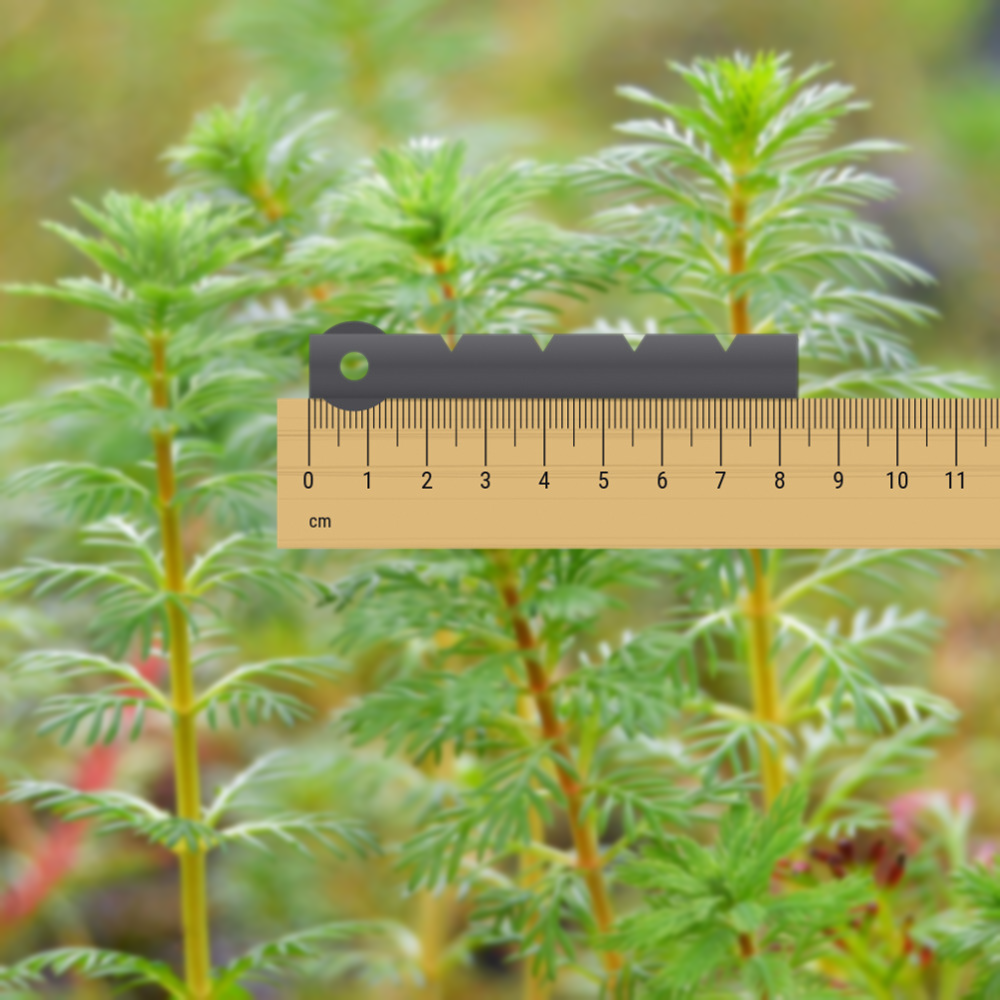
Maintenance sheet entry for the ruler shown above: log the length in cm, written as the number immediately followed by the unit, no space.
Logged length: 8.3cm
